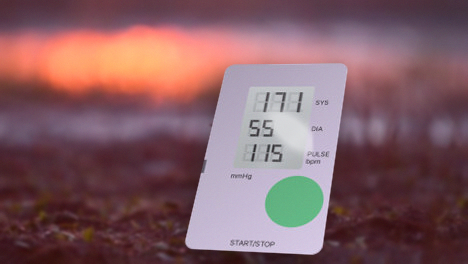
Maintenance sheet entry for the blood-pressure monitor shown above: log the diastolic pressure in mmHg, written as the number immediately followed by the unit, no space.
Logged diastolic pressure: 55mmHg
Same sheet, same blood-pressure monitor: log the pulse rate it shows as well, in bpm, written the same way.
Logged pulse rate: 115bpm
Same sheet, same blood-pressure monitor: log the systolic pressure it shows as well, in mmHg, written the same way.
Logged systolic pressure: 171mmHg
